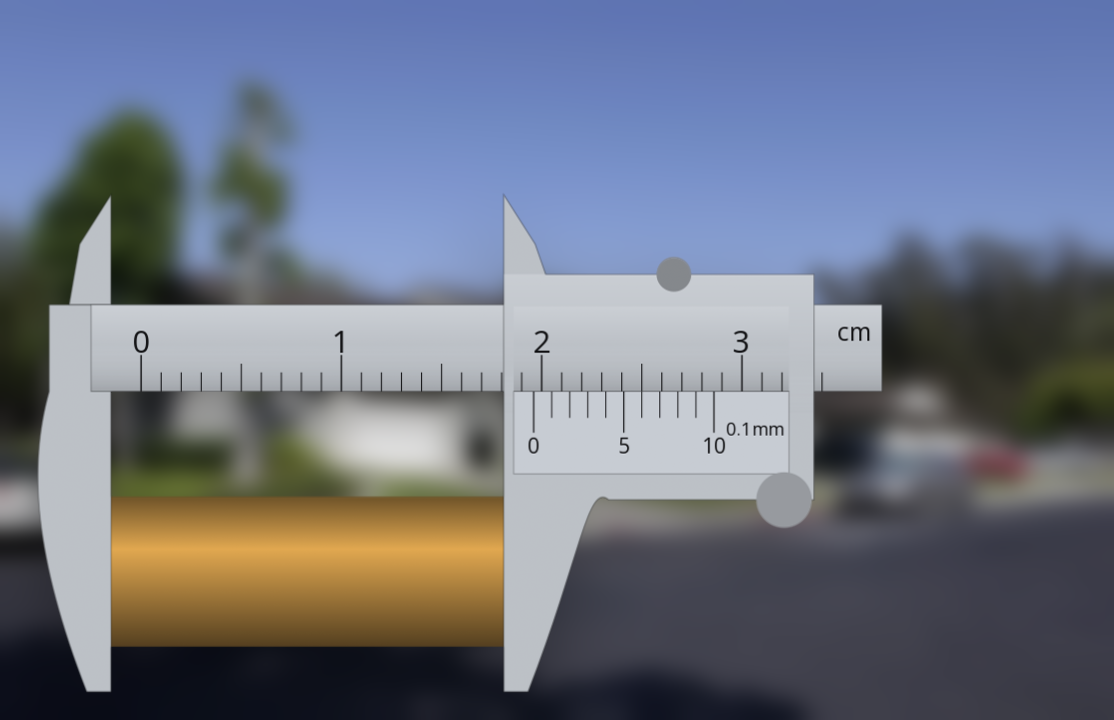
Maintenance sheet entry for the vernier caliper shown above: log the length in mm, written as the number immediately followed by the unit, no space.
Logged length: 19.6mm
